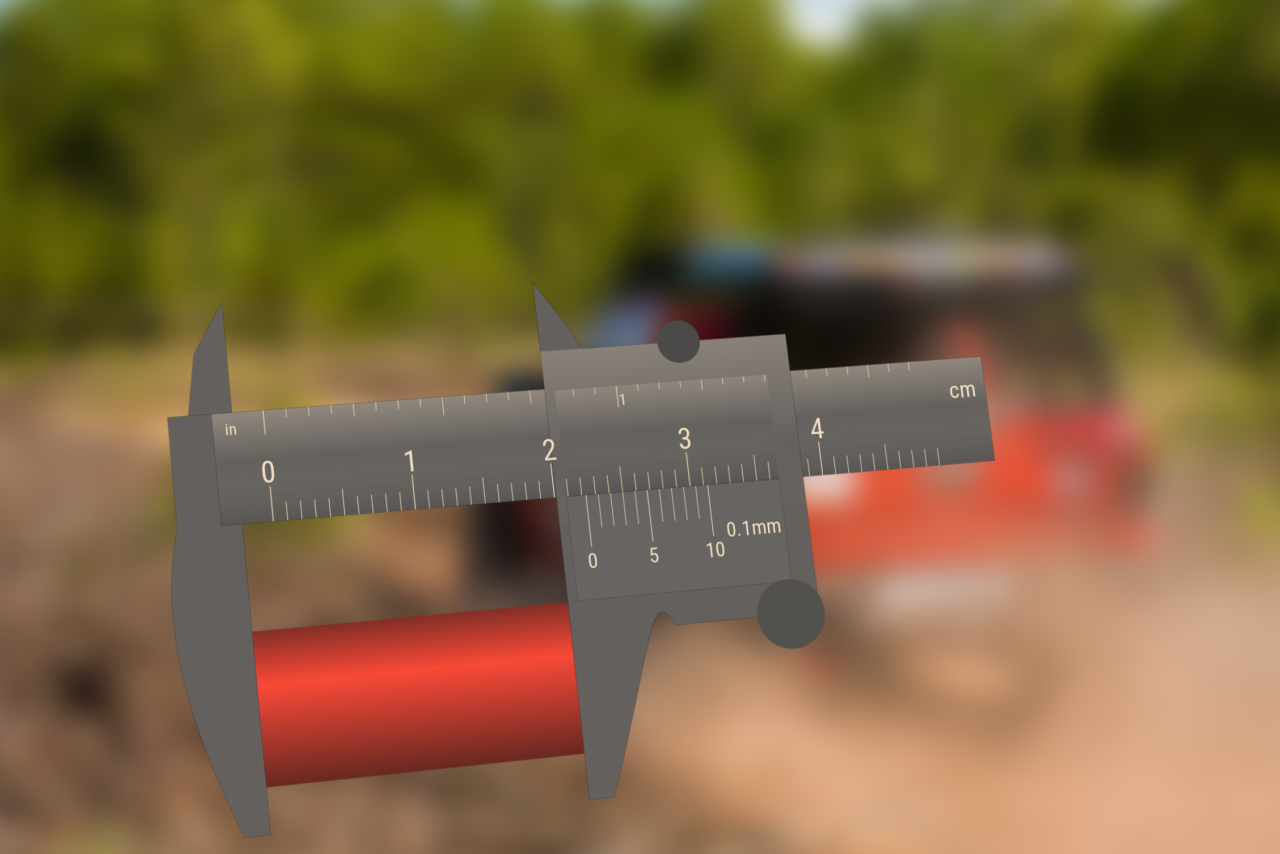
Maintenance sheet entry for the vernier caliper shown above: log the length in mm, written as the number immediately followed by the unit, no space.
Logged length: 22.3mm
